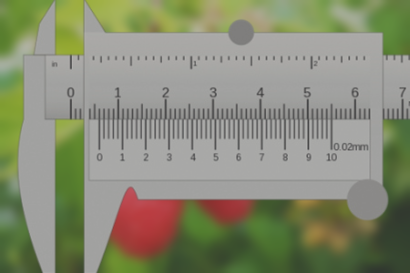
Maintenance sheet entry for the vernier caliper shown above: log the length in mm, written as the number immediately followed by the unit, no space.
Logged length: 6.0mm
